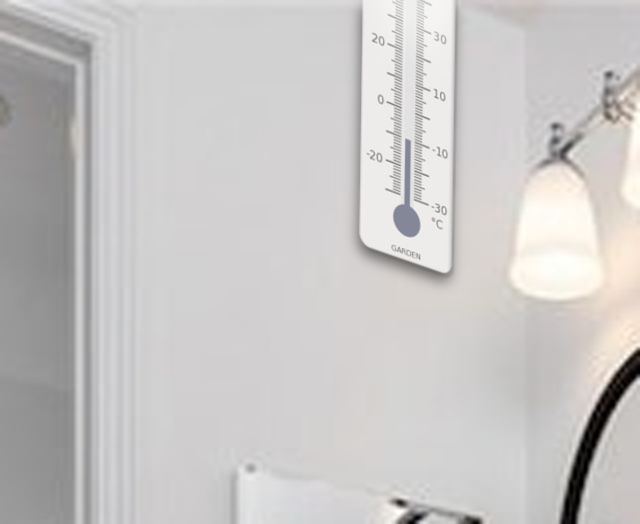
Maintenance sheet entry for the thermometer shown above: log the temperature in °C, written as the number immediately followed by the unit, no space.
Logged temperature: -10°C
